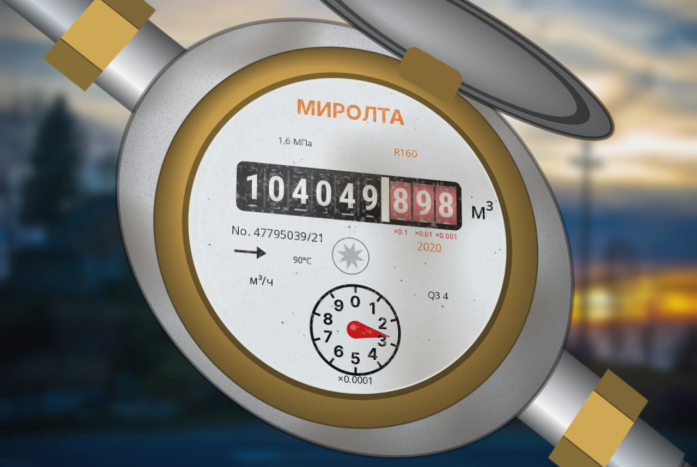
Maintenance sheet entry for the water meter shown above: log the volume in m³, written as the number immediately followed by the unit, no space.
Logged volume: 104049.8982m³
